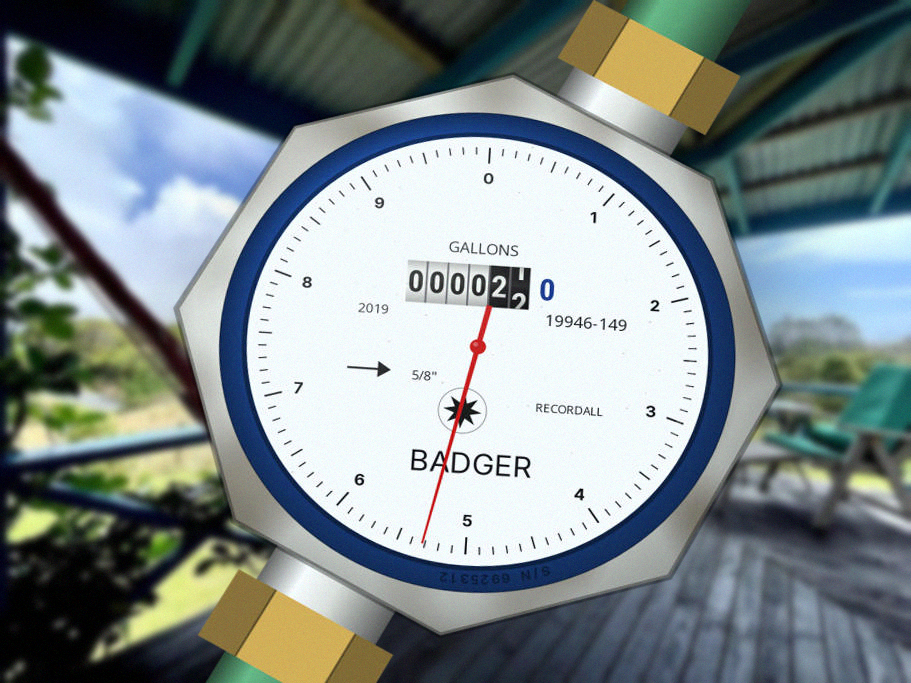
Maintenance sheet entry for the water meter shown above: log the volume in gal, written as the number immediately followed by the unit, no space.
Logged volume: 215.3gal
